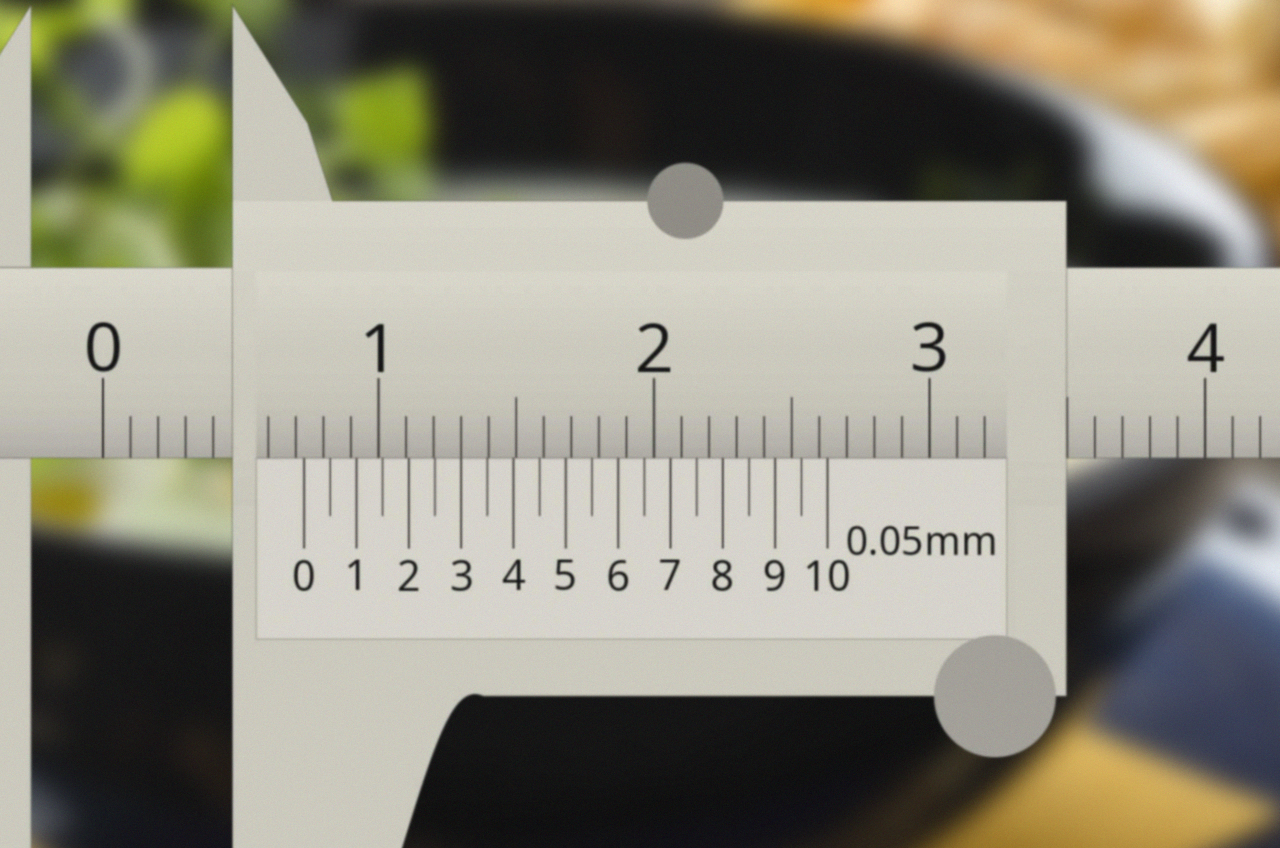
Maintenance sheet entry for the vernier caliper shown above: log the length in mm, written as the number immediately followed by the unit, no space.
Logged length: 7.3mm
